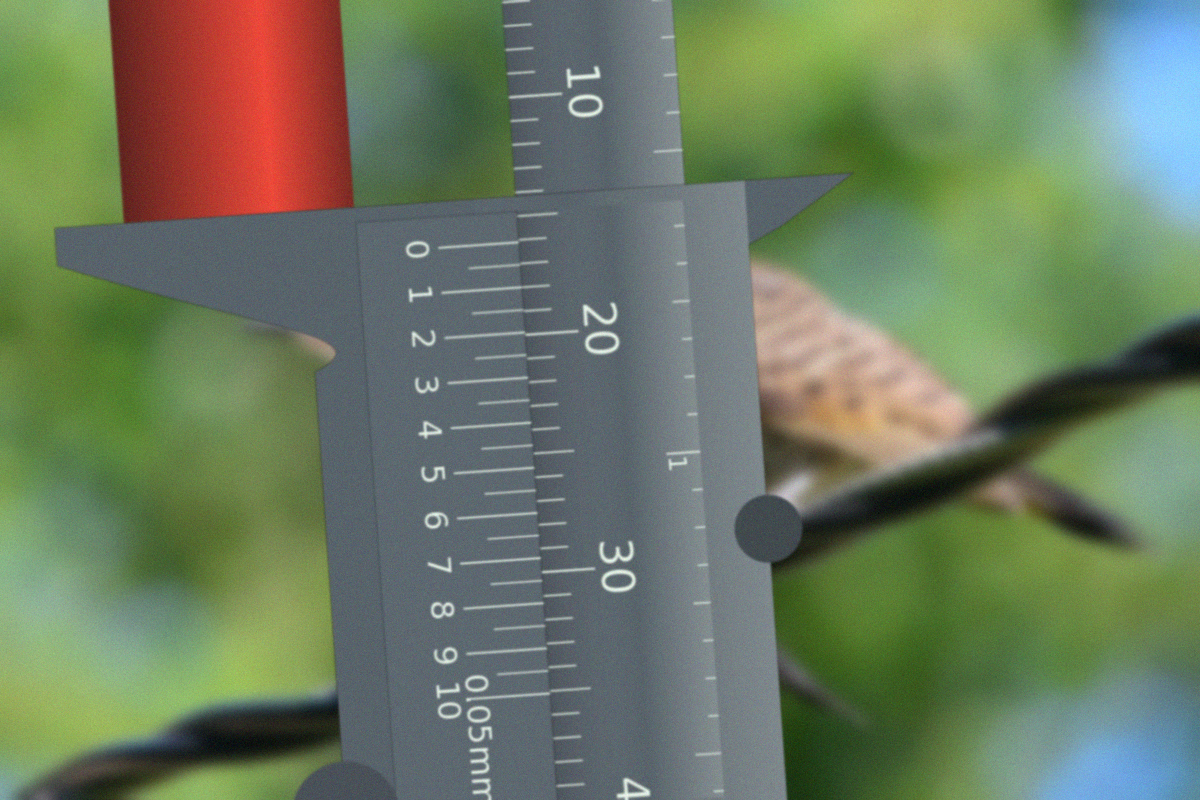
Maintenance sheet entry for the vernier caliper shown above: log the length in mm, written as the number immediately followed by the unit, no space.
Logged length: 16.1mm
